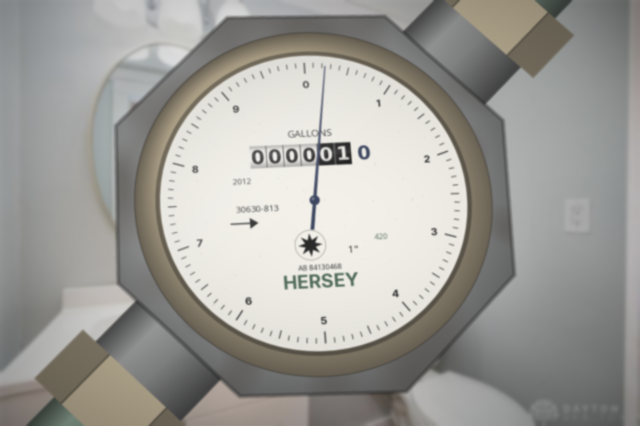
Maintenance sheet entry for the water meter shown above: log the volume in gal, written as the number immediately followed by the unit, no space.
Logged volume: 10.2gal
